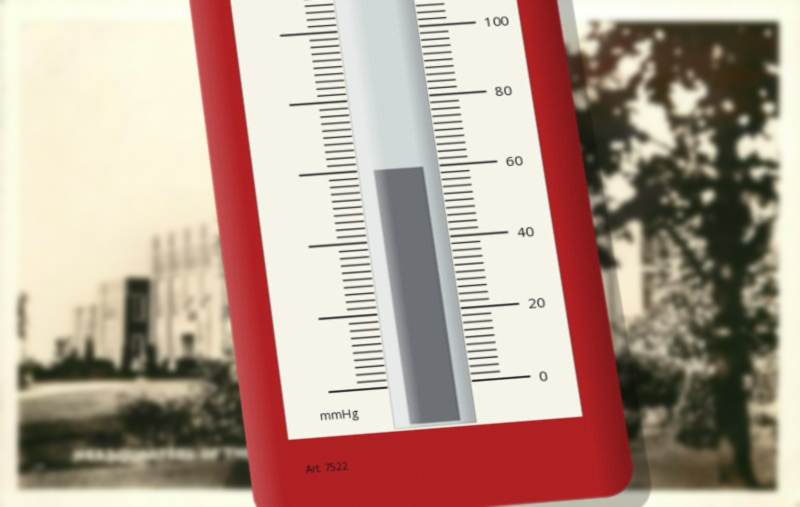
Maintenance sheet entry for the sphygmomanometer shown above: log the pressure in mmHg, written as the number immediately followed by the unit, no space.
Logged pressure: 60mmHg
